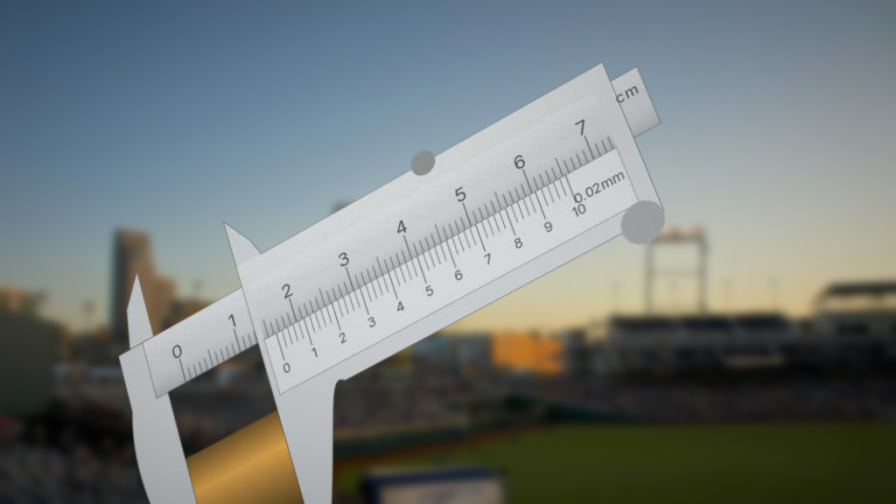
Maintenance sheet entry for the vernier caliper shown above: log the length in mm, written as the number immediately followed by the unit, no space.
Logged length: 16.4mm
